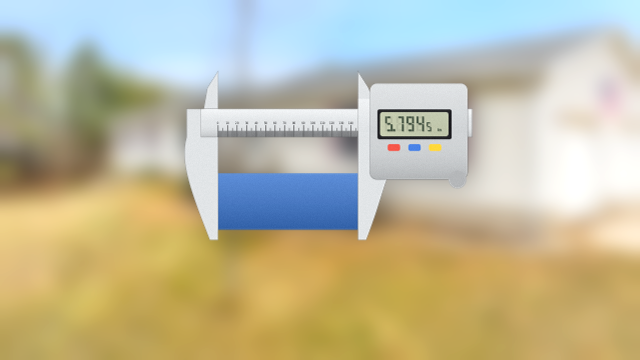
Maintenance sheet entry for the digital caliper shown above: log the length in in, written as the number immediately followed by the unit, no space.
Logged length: 5.7945in
